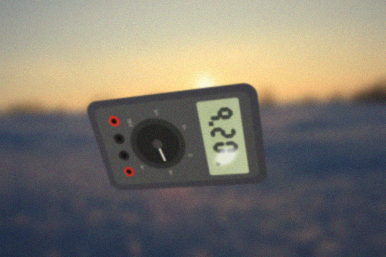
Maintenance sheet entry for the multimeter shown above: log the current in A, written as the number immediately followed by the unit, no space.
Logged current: 9.20A
